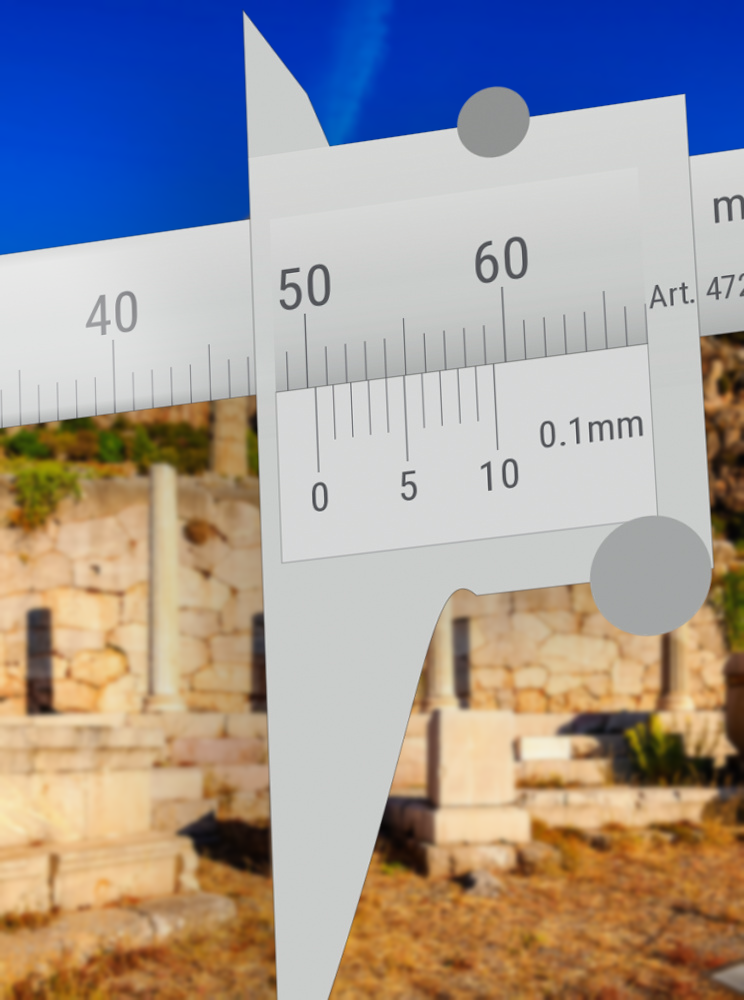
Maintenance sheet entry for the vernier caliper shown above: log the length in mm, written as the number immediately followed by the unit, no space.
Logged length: 50.4mm
